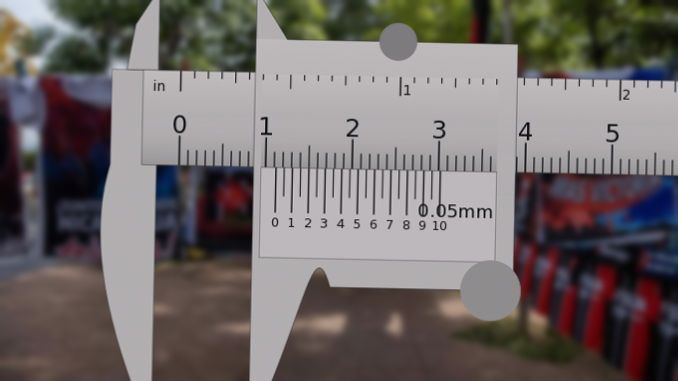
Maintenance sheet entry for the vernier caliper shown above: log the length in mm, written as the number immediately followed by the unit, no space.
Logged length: 11.2mm
